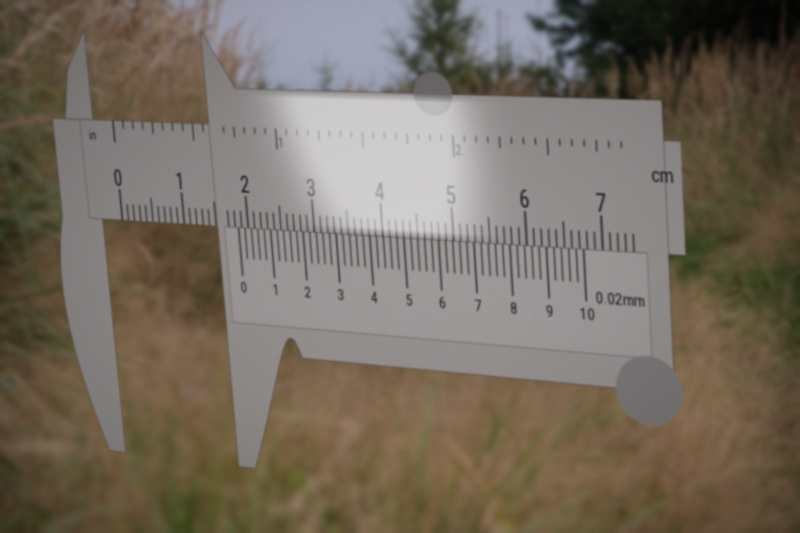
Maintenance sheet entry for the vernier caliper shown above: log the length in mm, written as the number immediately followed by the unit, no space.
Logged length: 18.5mm
